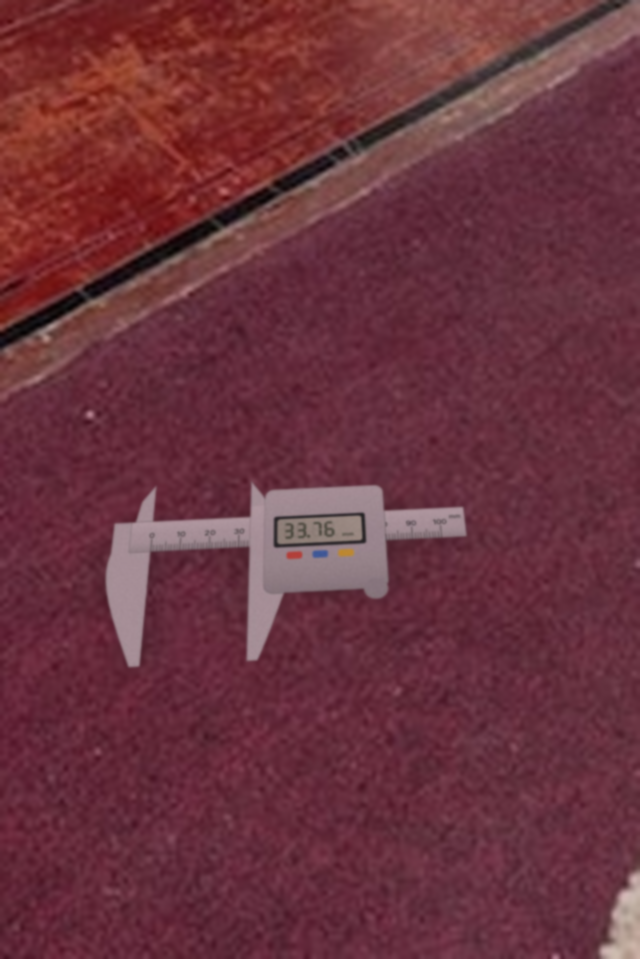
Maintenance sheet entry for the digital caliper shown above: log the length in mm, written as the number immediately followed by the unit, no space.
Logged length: 33.76mm
